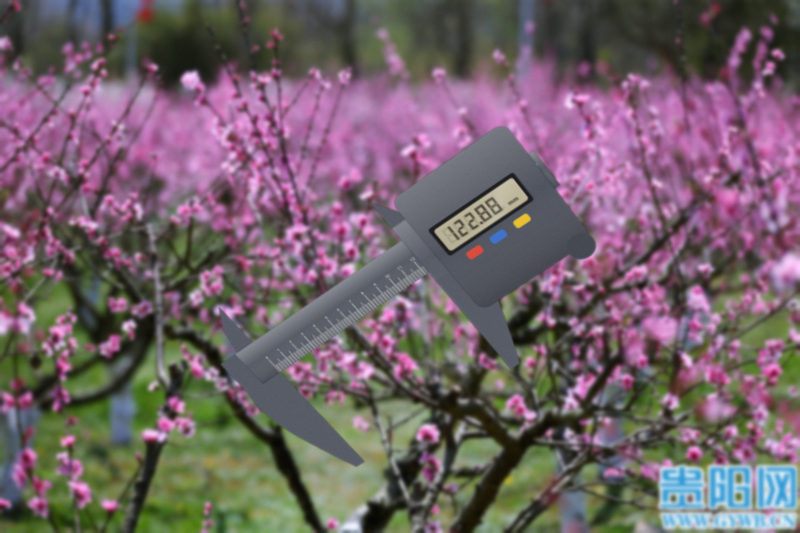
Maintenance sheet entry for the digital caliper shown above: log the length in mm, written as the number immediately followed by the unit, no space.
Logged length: 122.88mm
